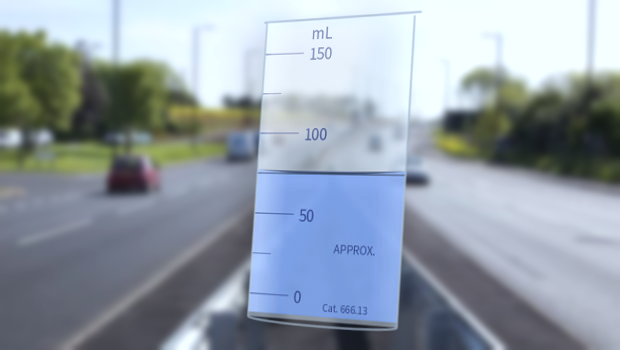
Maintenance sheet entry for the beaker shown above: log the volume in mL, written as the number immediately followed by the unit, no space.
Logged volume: 75mL
